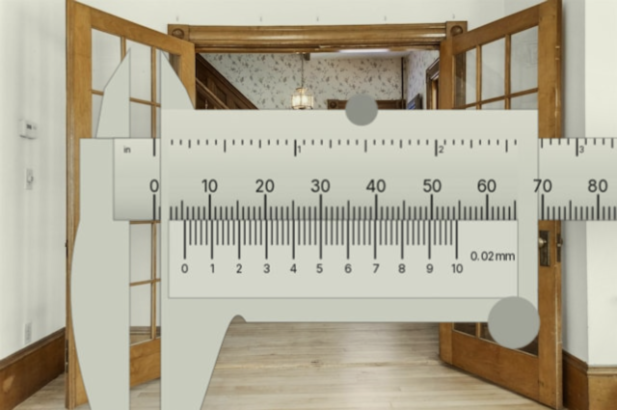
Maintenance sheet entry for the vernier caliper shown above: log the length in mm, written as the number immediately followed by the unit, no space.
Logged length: 5.5mm
